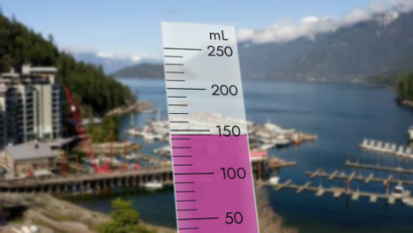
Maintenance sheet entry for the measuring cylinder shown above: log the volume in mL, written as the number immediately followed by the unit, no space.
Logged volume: 145mL
